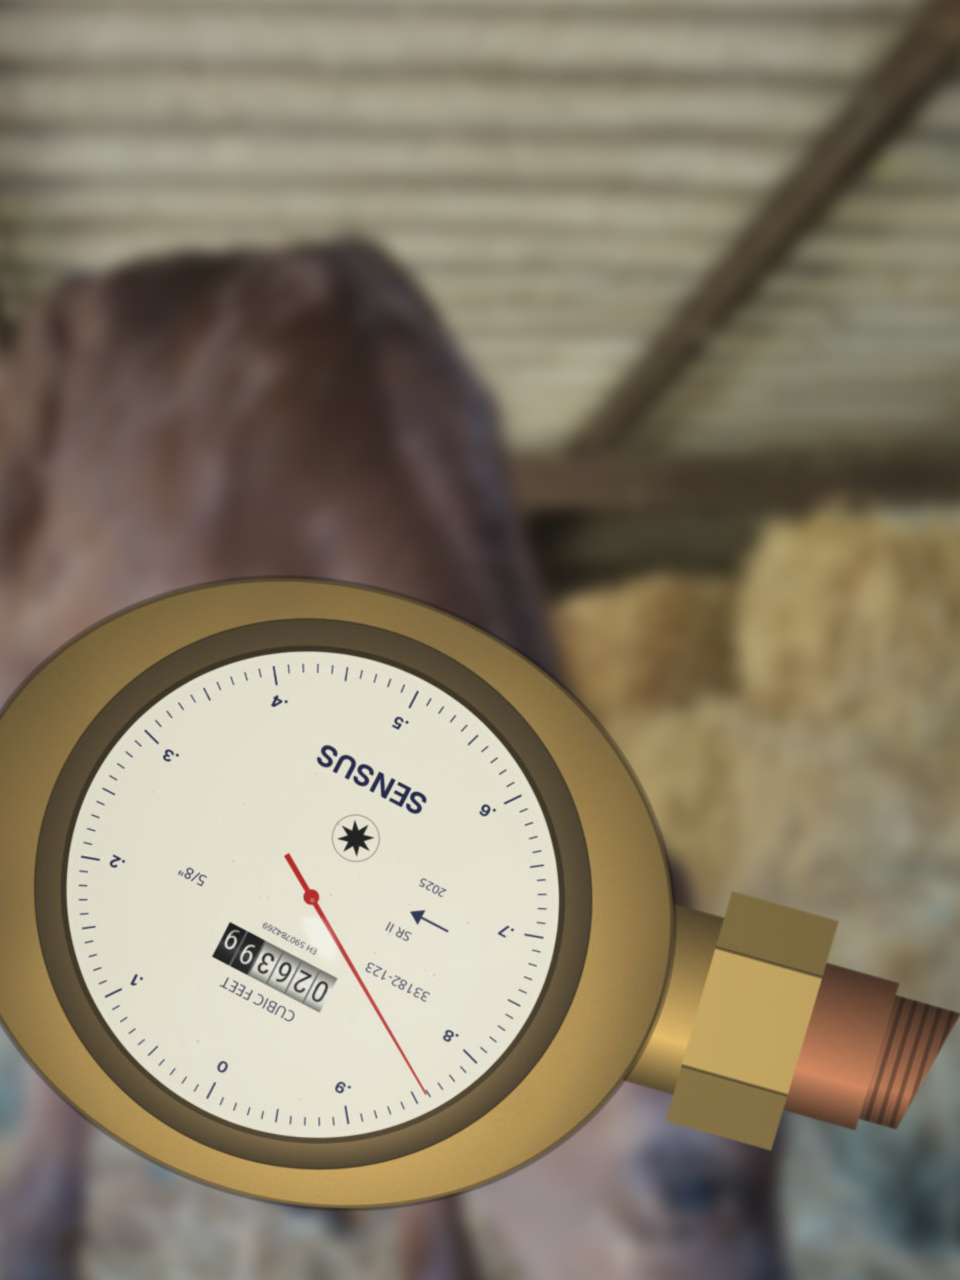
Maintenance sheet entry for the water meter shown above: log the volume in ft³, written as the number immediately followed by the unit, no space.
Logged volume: 26398.84ft³
